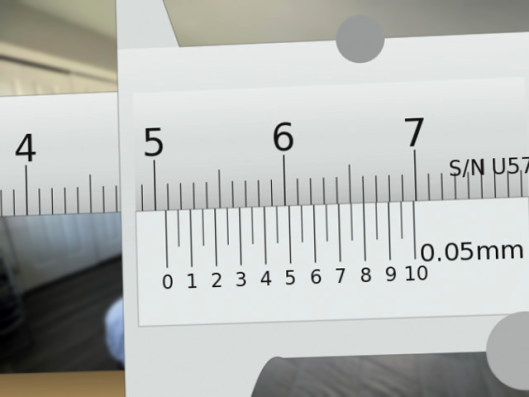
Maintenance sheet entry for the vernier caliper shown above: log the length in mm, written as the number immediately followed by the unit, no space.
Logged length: 50.8mm
